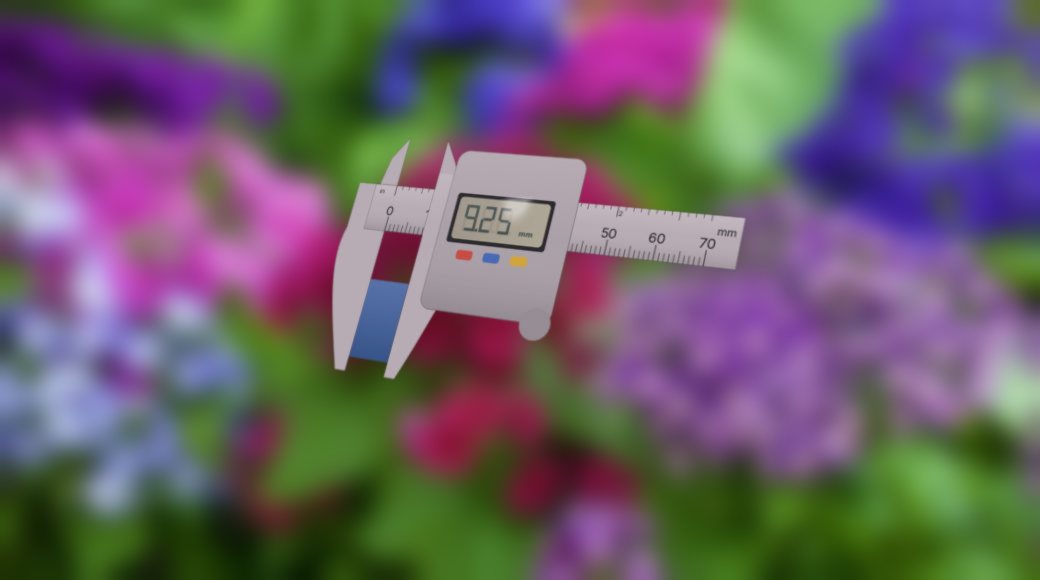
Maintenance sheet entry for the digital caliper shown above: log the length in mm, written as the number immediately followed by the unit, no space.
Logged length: 9.25mm
